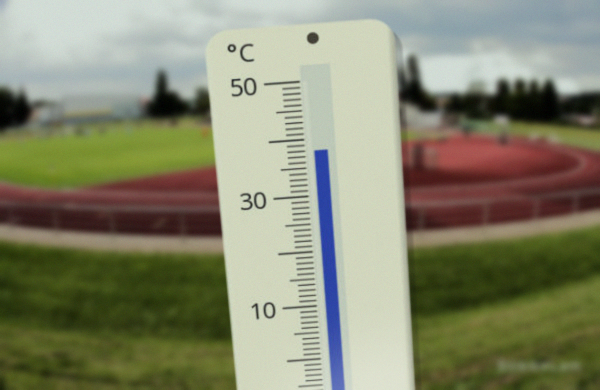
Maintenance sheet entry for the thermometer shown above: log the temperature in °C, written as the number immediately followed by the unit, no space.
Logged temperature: 38°C
